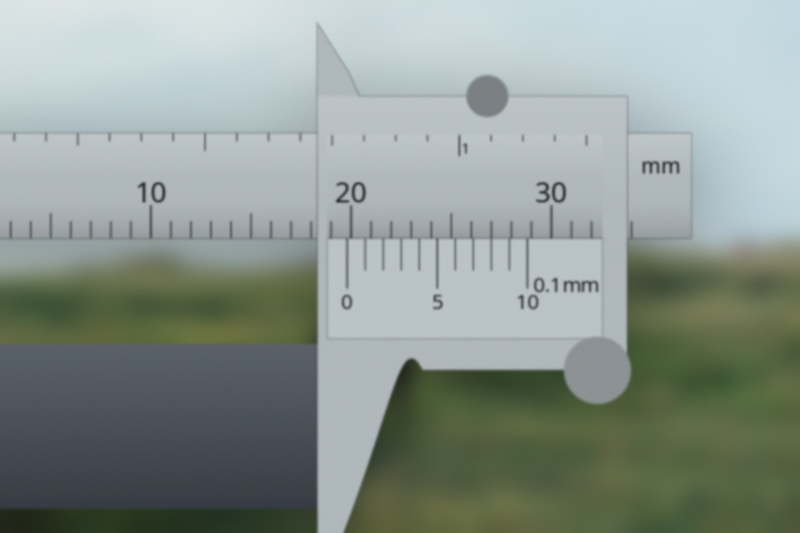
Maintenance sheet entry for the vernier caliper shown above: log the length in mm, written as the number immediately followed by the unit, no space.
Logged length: 19.8mm
